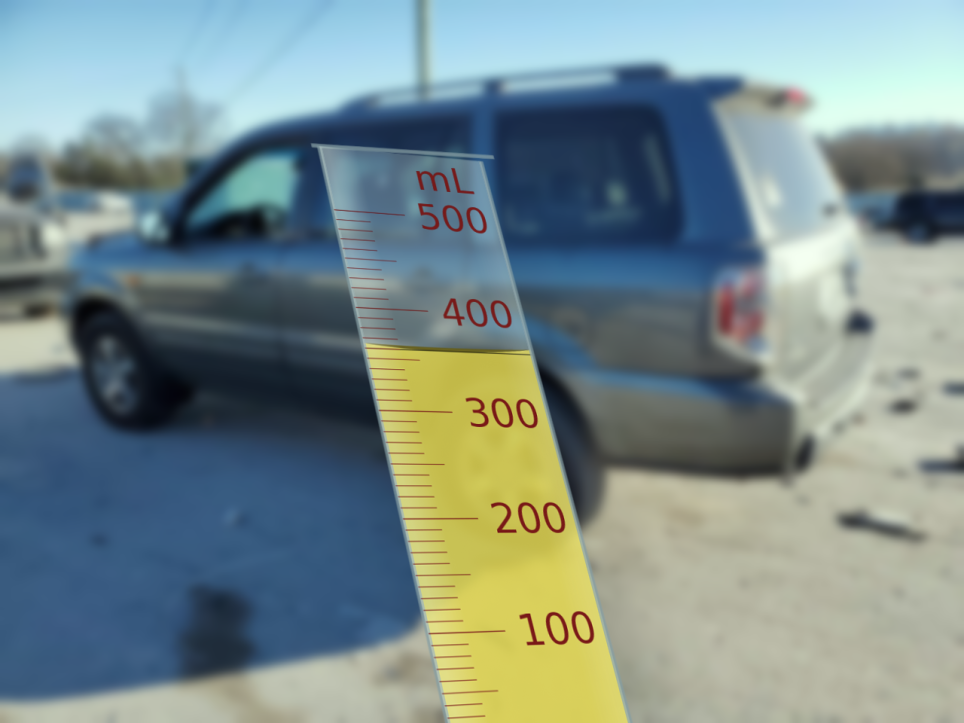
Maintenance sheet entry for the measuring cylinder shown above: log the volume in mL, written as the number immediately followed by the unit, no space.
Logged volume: 360mL
